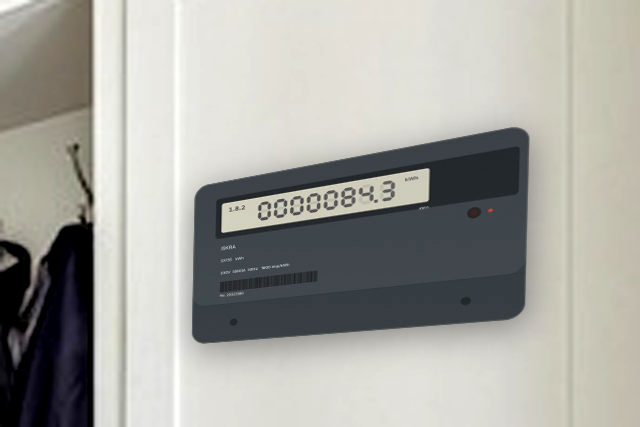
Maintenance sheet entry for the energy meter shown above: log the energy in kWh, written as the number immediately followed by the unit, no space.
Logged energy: 84.3kWh
